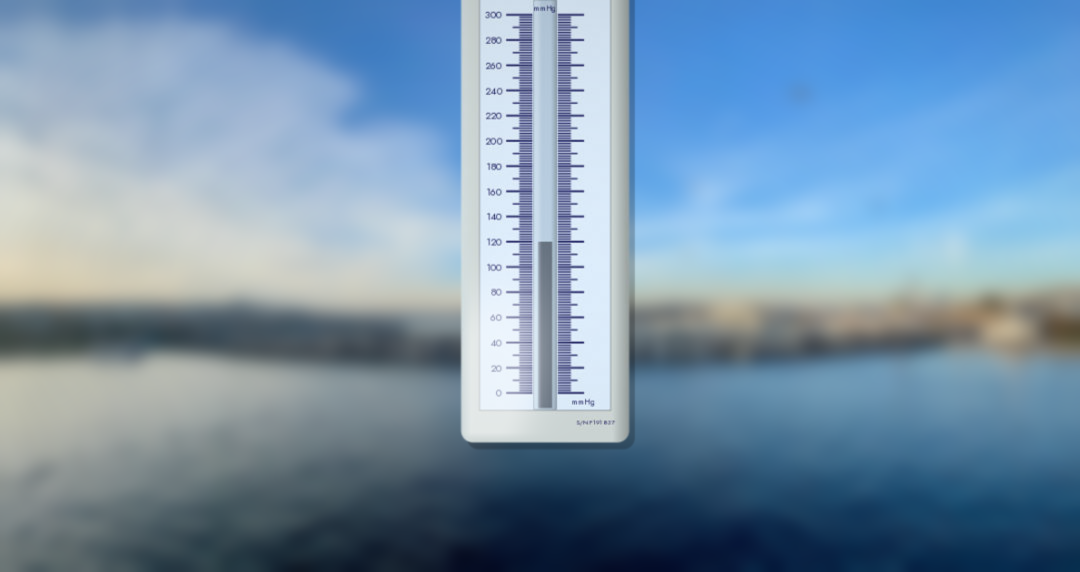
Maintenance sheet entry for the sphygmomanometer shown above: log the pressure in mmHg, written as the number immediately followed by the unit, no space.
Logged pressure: 120mmHg
